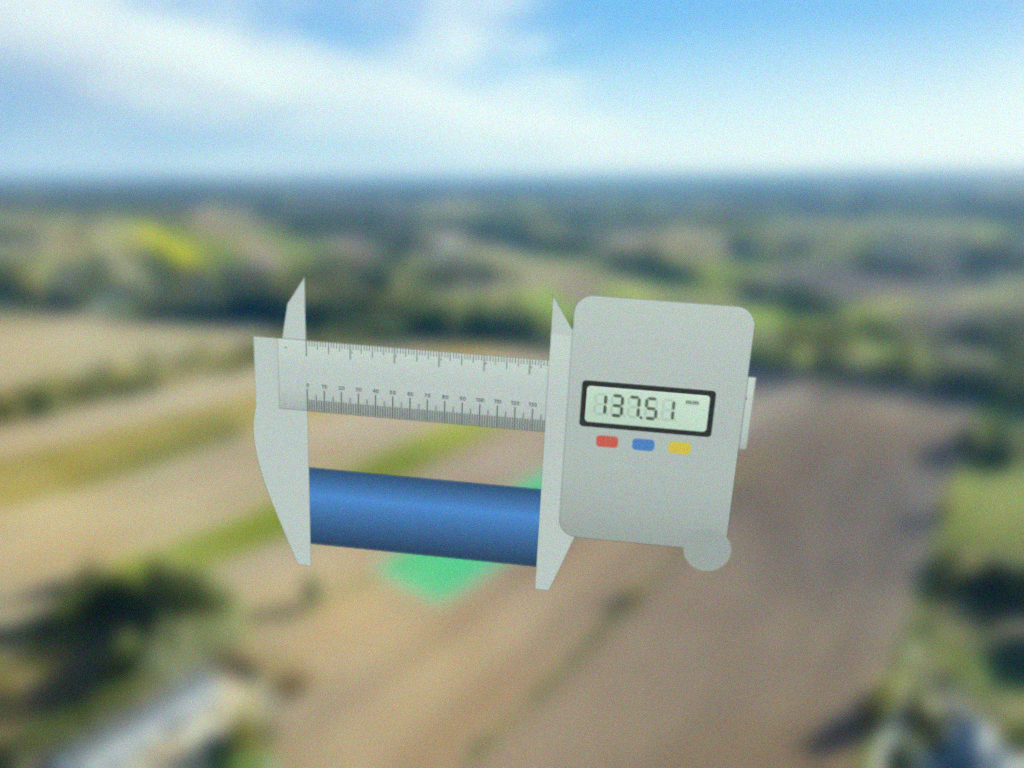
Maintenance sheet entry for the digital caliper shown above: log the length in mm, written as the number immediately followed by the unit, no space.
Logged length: 137.51mm
